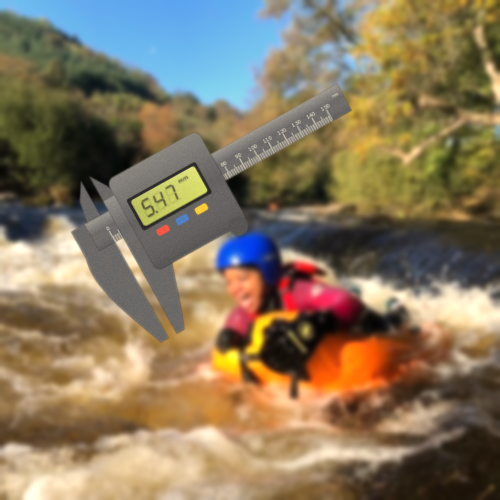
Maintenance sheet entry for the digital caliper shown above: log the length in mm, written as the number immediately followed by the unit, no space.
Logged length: 5.47mm
